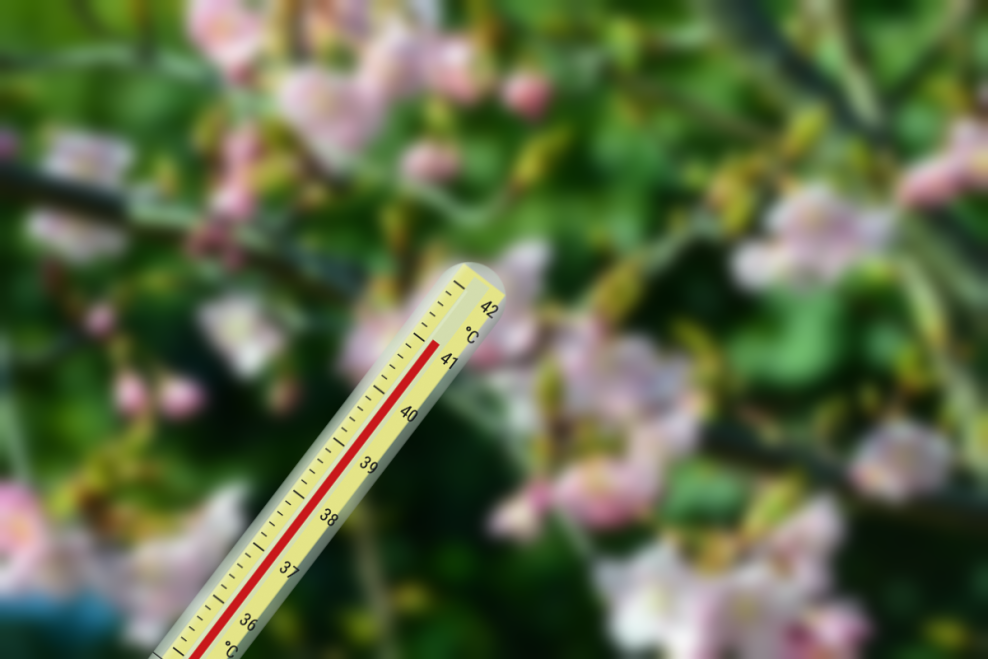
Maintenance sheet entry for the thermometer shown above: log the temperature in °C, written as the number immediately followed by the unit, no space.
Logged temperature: 41.1°C
